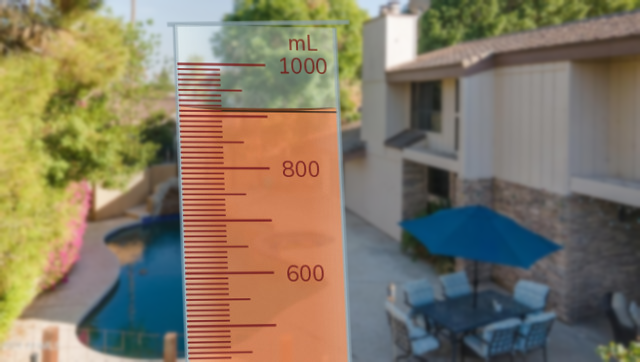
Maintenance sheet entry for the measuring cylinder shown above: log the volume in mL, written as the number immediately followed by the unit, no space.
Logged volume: 910mL
